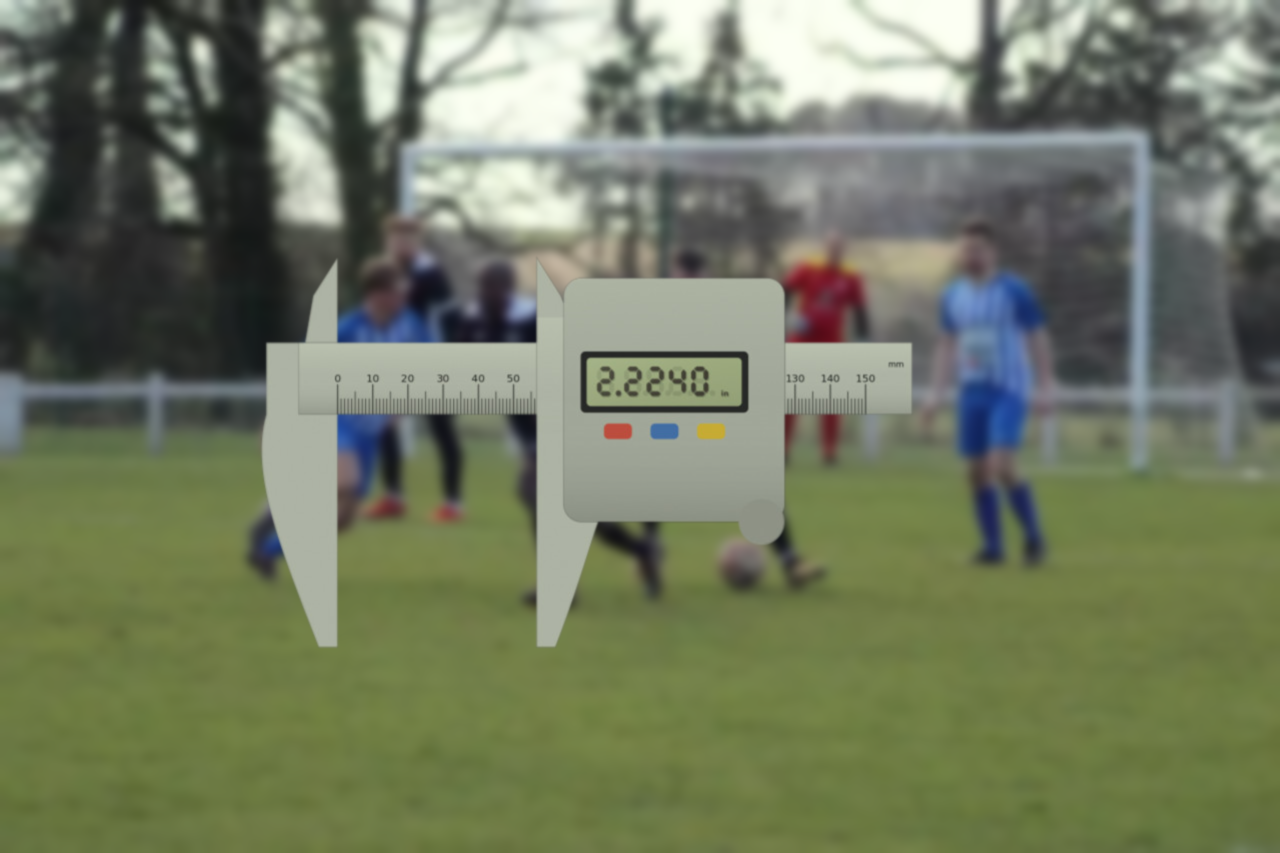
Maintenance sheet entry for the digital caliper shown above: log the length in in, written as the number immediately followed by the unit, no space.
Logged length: 2.2240in
